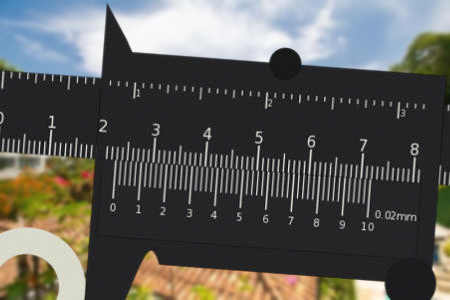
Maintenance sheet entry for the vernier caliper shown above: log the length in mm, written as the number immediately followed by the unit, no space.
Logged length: 22.8mm
